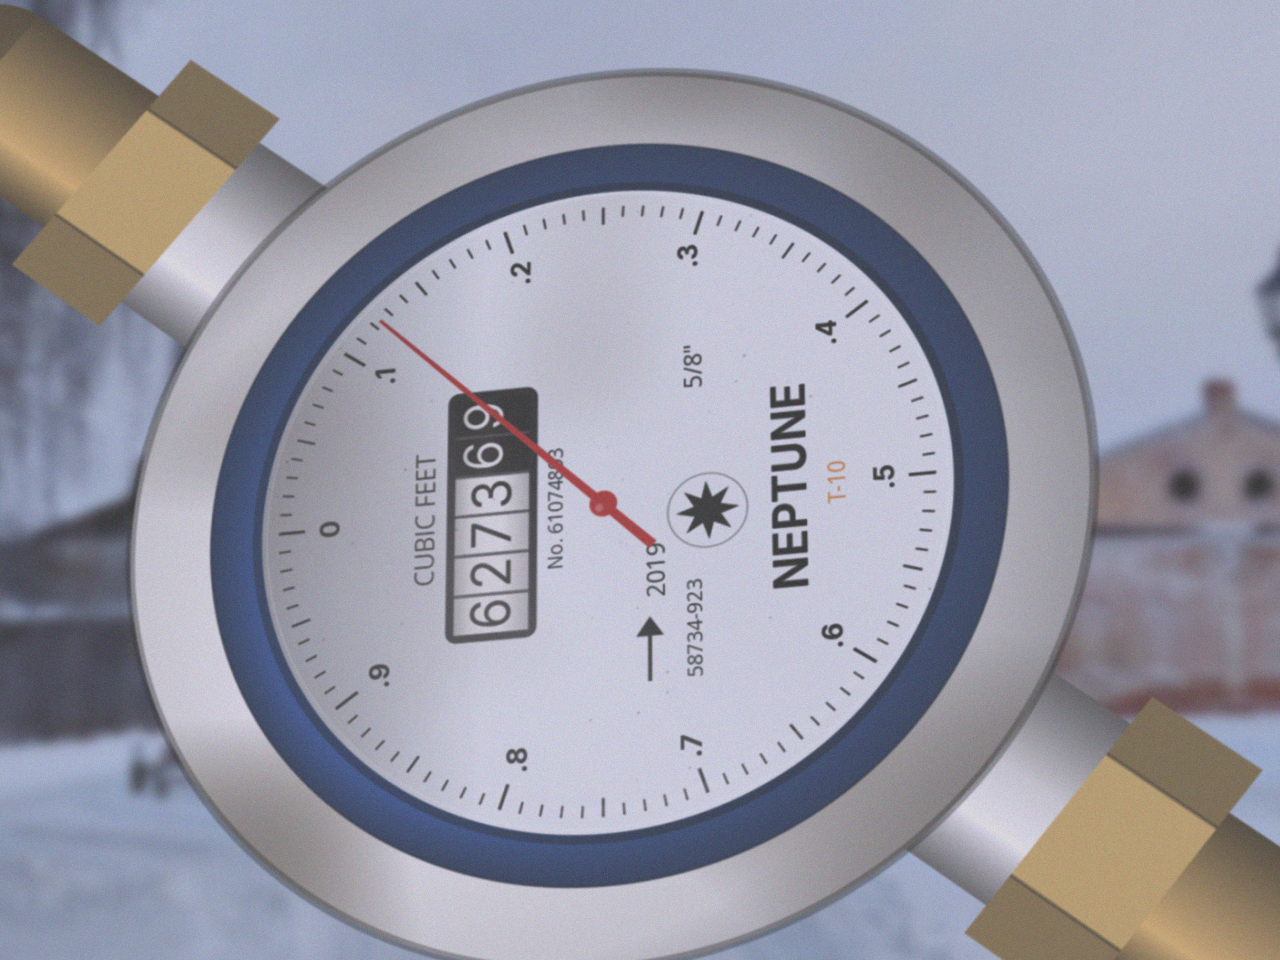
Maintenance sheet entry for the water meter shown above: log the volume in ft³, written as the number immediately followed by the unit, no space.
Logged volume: 627369.12ft³
